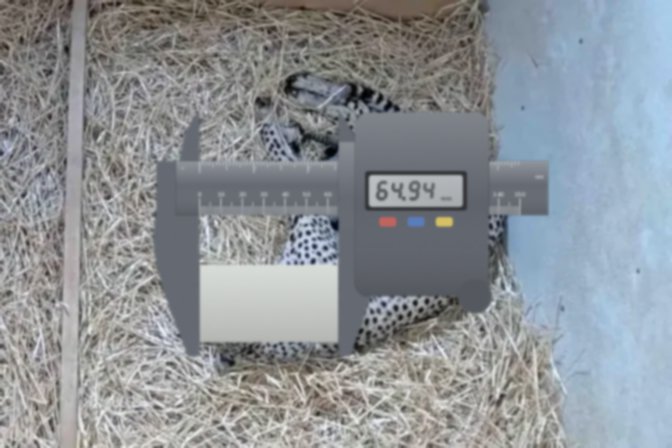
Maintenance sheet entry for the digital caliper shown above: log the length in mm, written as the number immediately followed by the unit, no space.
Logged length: 64.94mm
